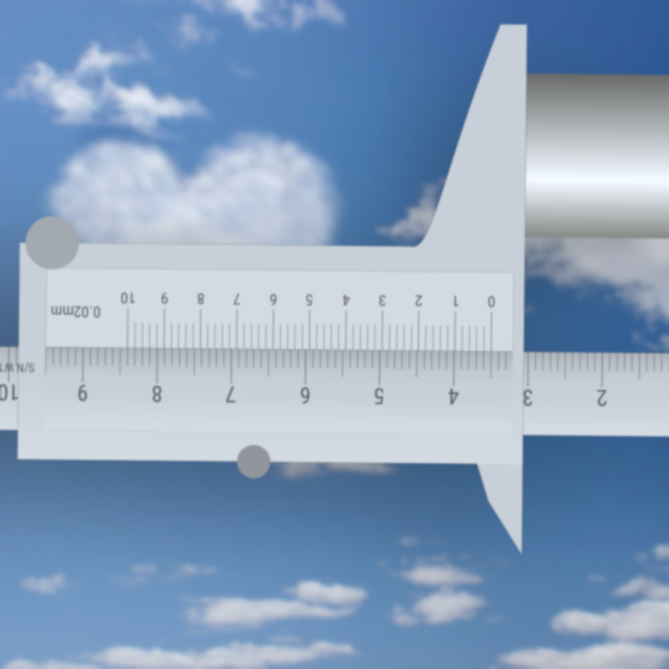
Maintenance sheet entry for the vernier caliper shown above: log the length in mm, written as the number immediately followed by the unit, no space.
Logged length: 35.0mm
